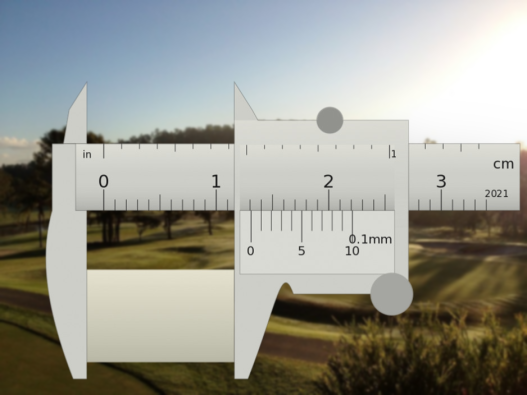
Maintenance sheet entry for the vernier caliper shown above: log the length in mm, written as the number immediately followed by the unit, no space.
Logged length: 13.1mm
